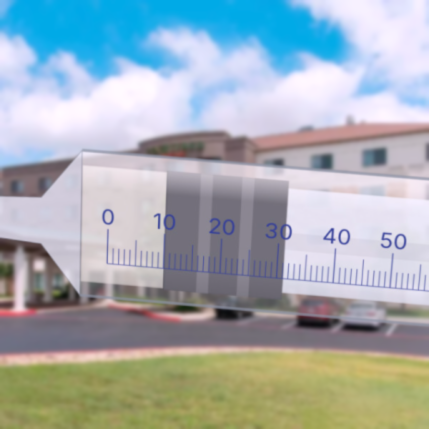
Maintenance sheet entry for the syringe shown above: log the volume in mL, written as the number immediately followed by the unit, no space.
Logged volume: 10mL
